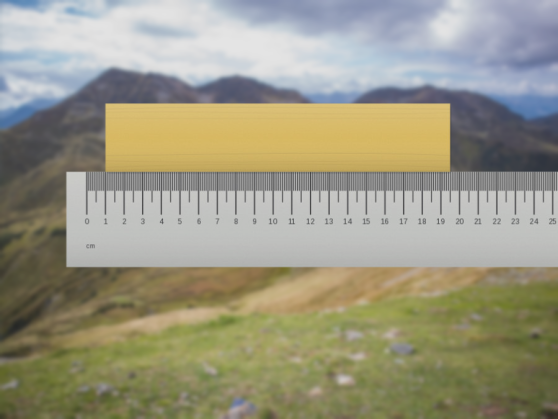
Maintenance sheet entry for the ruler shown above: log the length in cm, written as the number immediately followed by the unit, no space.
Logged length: 18.5cm
